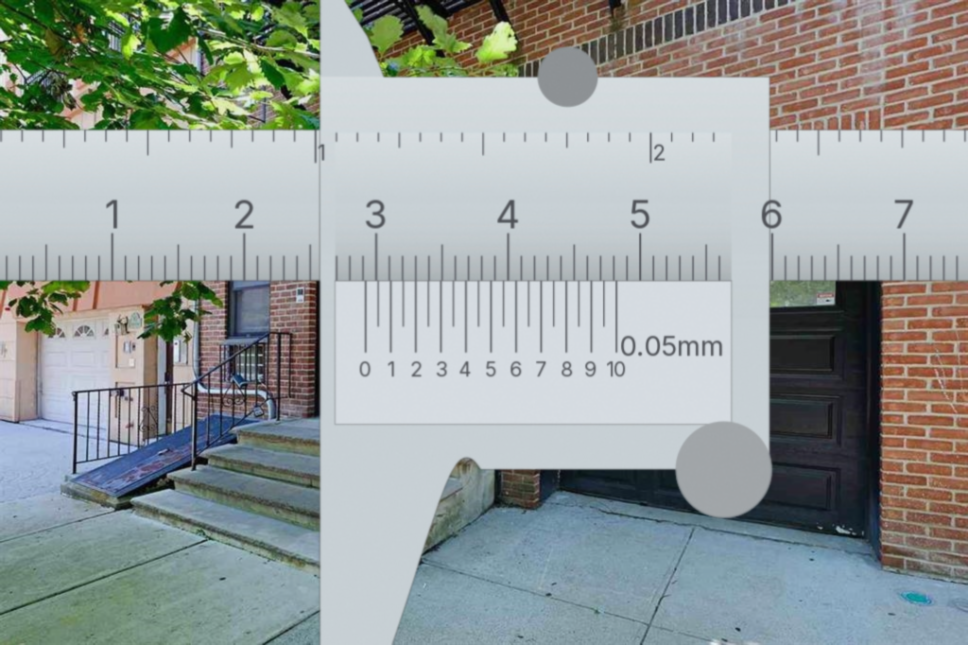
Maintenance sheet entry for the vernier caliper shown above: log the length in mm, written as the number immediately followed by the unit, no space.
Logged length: 29.2mm
